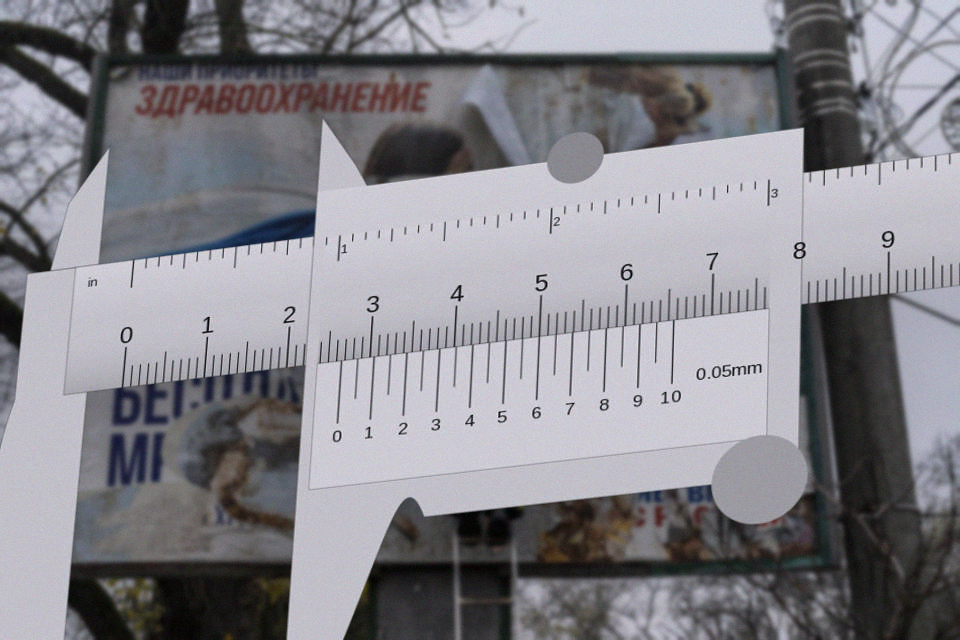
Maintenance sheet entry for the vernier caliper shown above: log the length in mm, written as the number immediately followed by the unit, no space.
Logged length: 26.6mm
